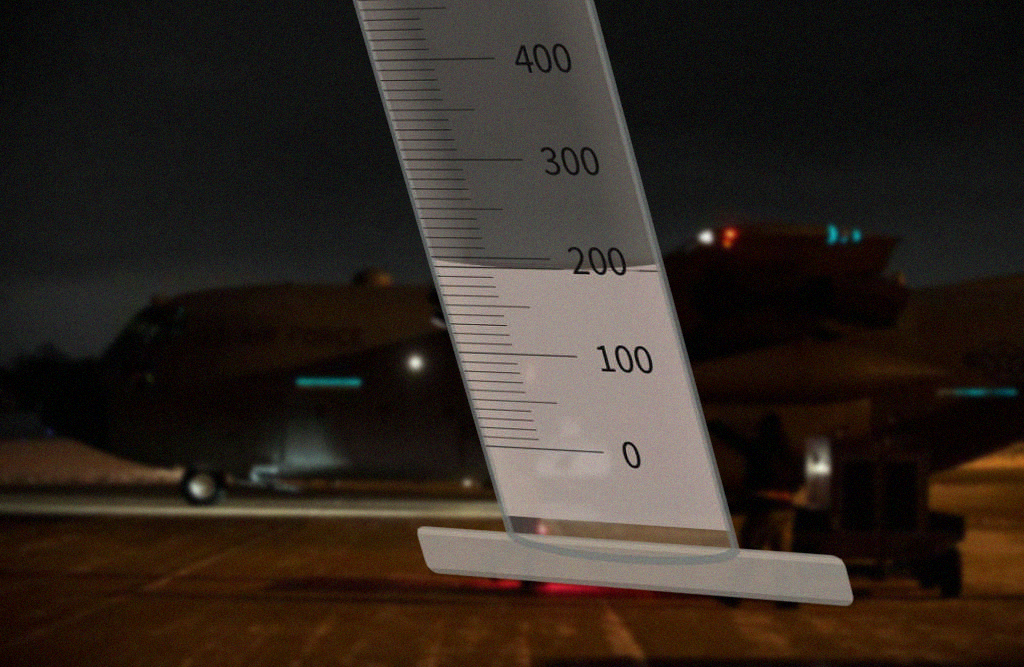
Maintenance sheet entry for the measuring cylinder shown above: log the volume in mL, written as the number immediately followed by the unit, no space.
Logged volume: 190mL
